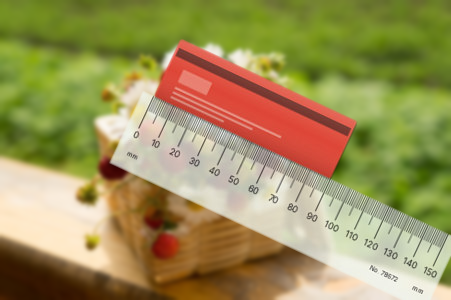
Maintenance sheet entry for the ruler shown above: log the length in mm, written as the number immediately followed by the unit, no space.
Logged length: 90mm
